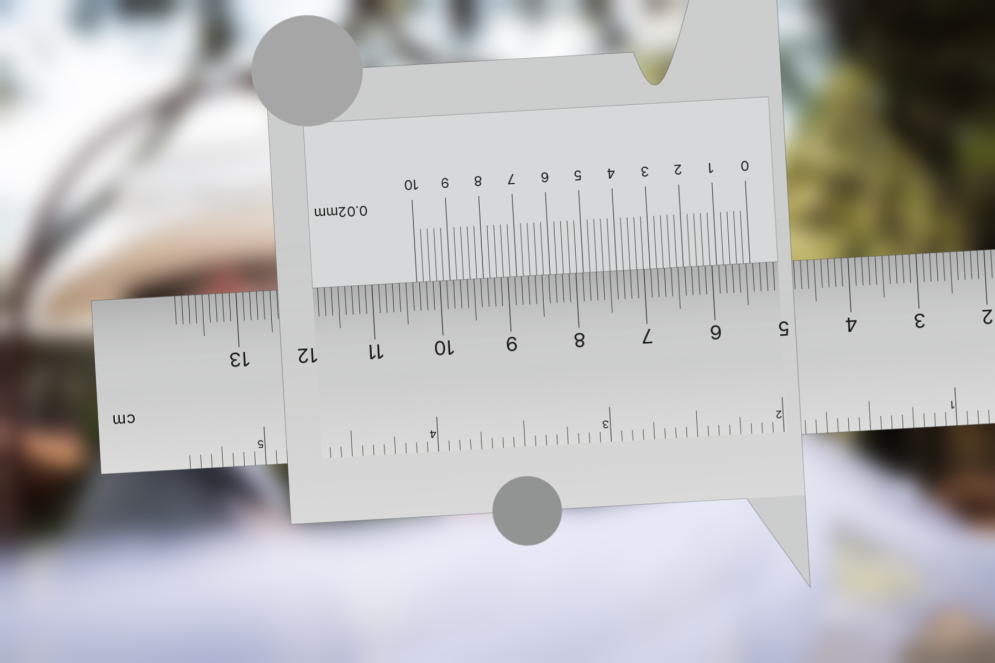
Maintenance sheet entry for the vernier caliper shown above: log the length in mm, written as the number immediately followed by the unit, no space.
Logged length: 54.4mm
